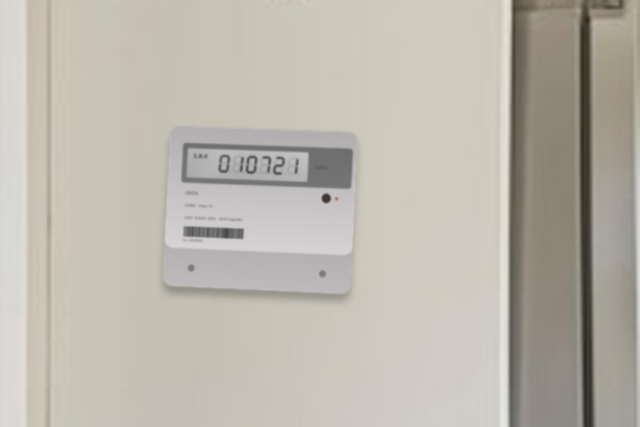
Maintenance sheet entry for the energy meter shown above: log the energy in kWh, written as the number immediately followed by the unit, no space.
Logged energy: 10721kWh
